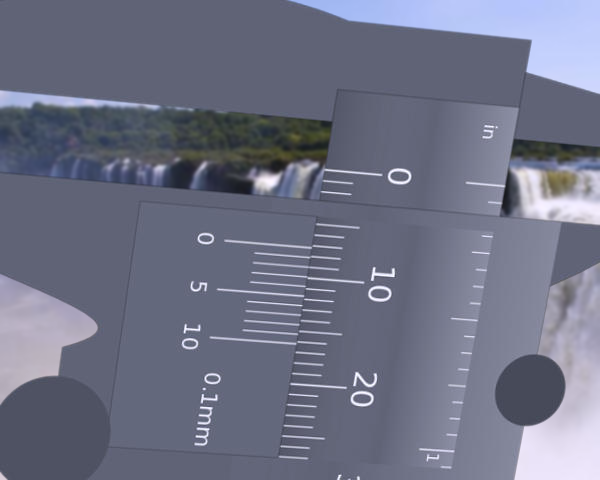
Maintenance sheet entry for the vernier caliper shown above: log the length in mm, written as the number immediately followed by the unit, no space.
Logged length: 7.2mm
